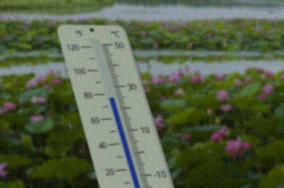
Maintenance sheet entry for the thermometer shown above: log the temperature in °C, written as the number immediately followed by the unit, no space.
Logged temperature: 25°C
